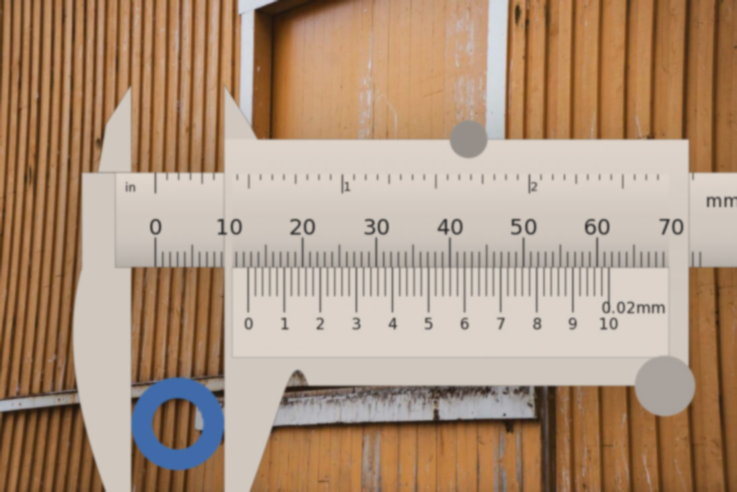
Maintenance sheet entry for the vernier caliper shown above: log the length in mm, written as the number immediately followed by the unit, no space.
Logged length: 12.6mm
